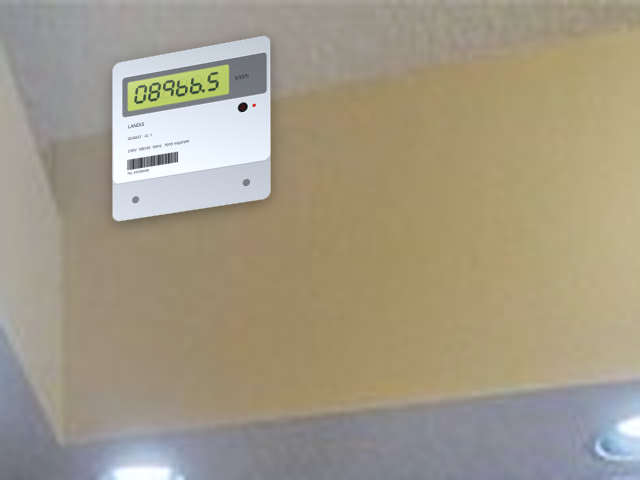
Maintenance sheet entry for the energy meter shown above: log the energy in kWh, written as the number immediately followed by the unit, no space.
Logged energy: 8966.5kWh
